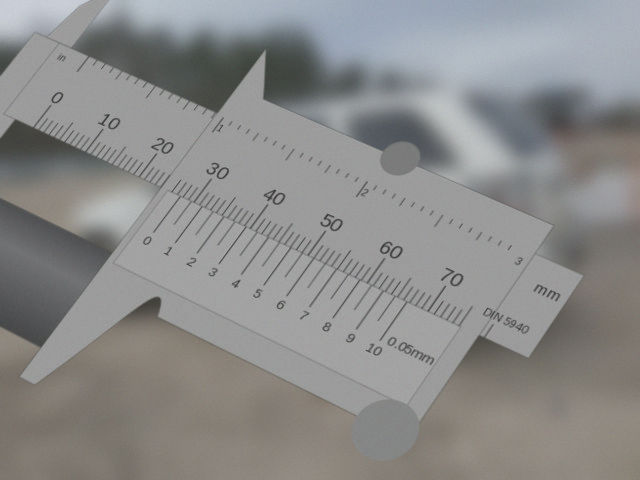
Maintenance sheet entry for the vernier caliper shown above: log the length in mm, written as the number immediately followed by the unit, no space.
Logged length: 27.6mm
